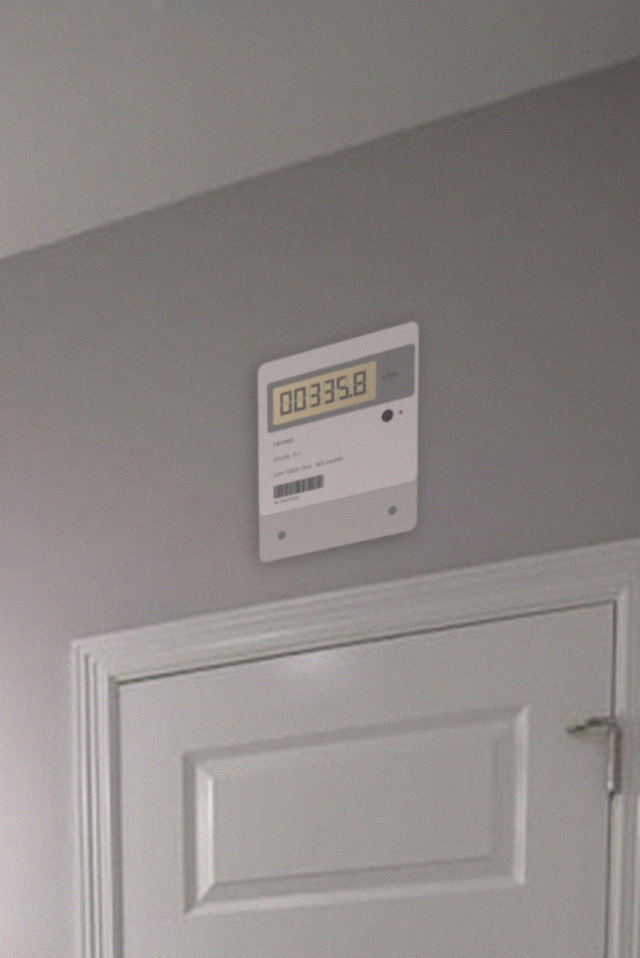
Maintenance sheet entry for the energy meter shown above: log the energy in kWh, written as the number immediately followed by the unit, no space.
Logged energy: 335.8kWh
